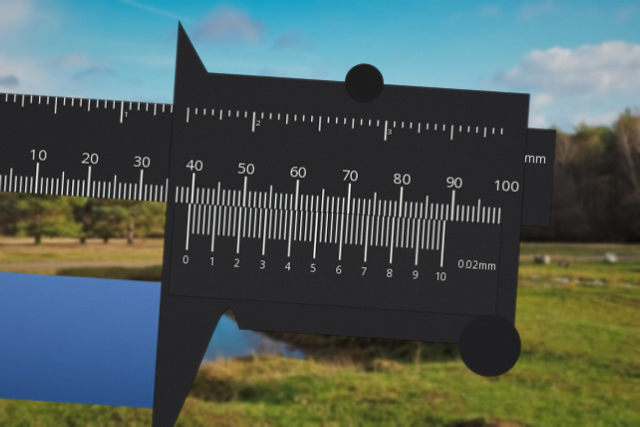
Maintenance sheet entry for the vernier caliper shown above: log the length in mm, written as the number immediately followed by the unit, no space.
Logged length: 39.6mm
